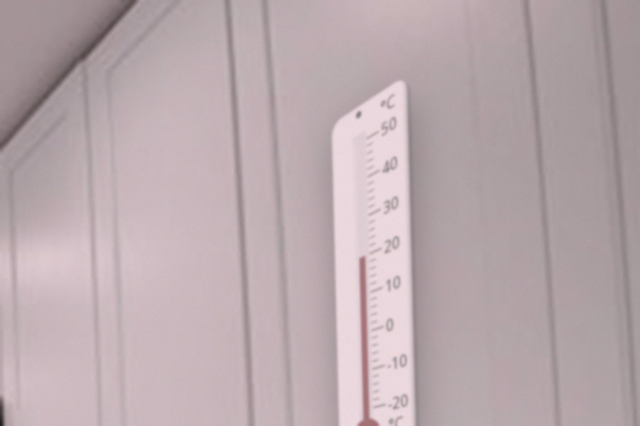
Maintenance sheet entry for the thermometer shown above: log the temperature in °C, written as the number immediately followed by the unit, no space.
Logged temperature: 20°C
